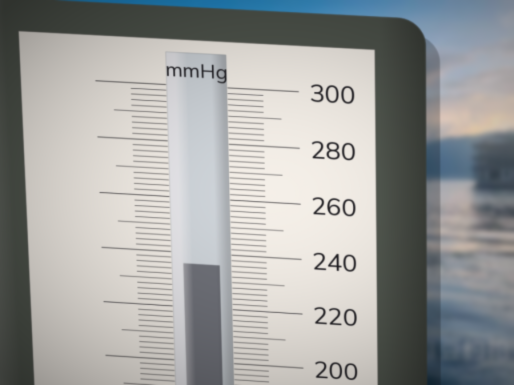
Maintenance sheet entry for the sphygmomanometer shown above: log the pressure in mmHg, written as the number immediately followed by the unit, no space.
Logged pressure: 236mmHg
